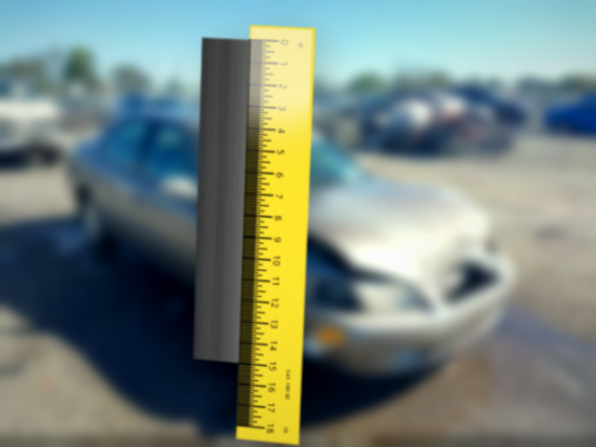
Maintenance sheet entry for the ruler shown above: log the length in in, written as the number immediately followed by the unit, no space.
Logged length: 15in
